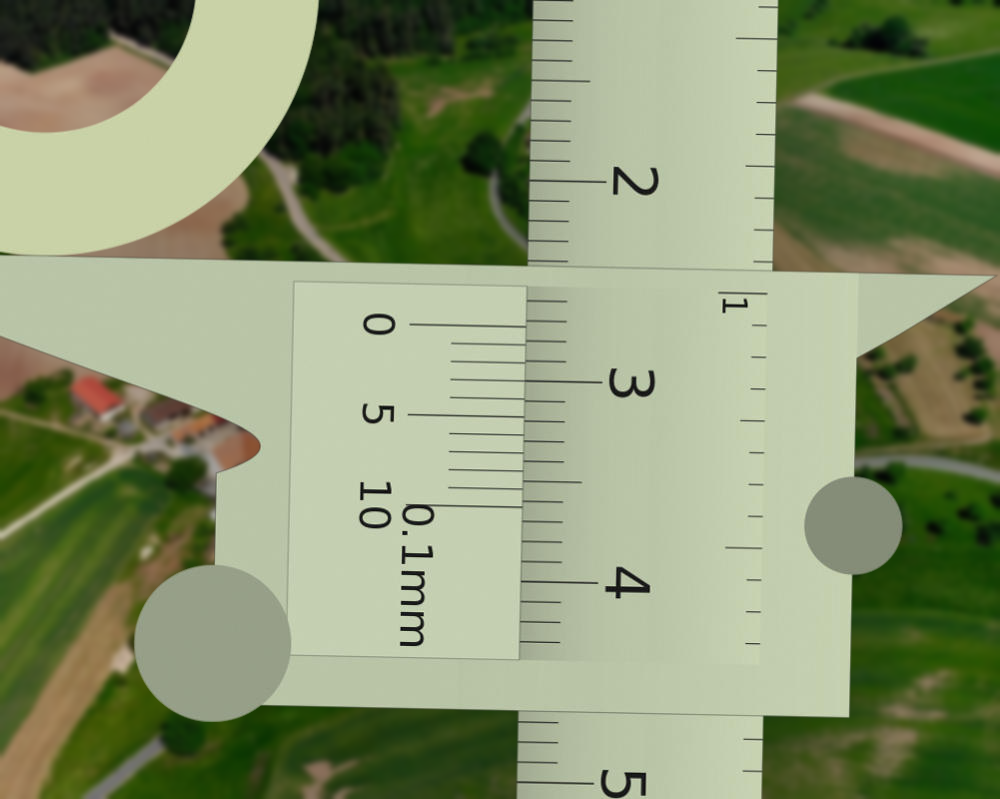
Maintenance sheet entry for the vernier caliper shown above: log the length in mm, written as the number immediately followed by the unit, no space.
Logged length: 27.3mm
